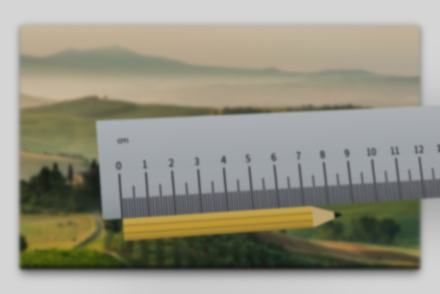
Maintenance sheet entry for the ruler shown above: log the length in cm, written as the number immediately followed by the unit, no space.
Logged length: 8.5cm
